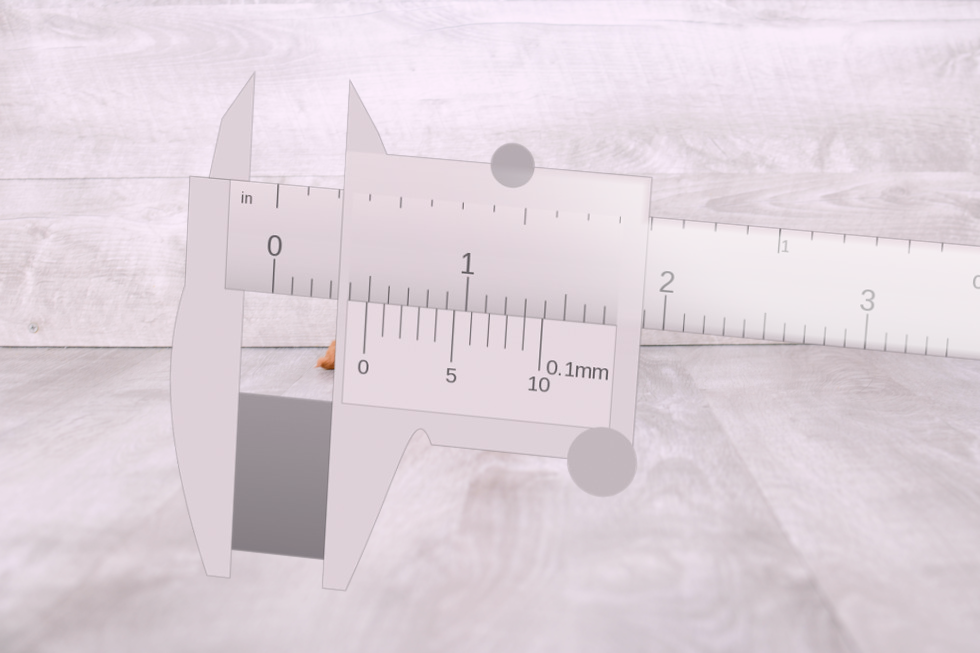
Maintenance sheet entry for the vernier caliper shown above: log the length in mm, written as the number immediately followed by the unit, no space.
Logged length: 4.9mm
